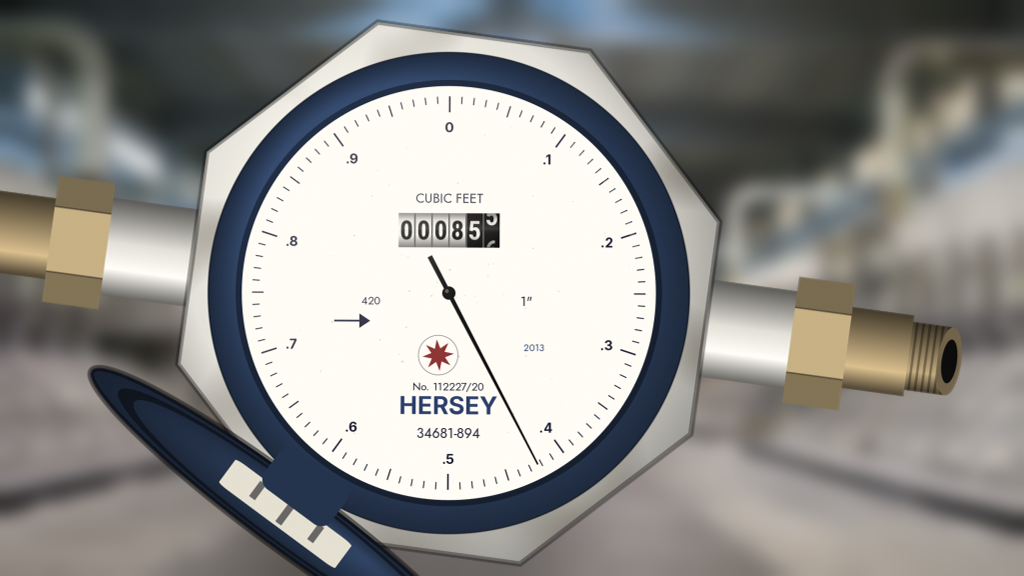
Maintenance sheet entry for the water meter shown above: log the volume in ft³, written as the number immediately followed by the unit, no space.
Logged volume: 855.42ft³
